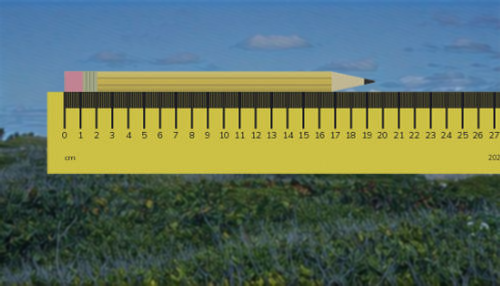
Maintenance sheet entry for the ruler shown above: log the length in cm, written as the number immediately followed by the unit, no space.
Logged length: 19.5cm
